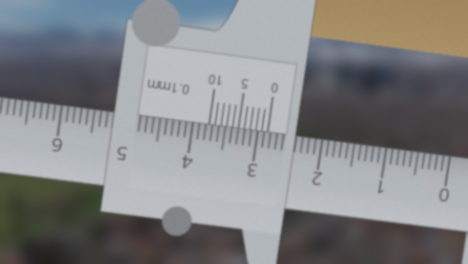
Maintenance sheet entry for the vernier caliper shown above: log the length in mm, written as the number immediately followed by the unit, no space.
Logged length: 28.5mm
